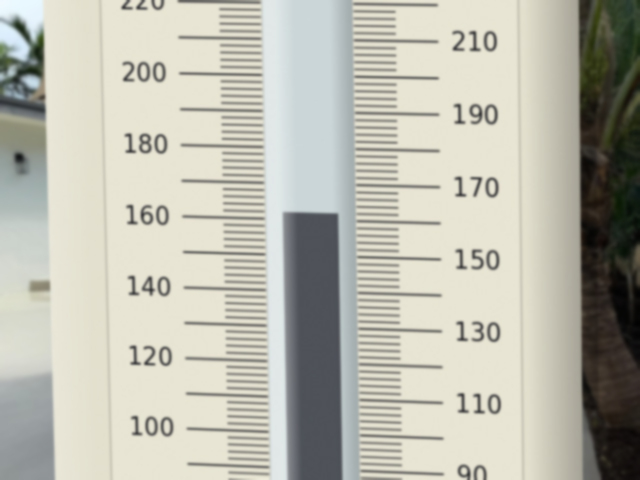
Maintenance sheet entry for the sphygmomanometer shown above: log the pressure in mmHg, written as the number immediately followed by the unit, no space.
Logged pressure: 162mmHg
